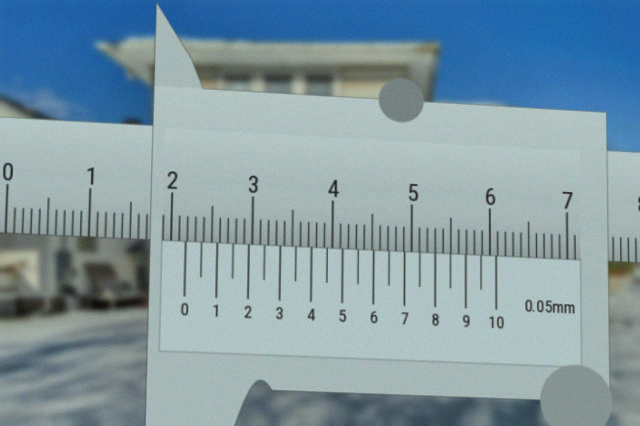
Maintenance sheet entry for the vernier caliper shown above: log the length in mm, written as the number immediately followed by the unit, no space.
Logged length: 21.8mm
